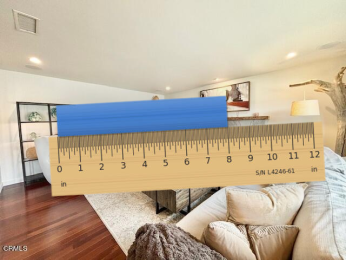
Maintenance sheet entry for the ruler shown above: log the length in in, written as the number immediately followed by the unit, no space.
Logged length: 8in
